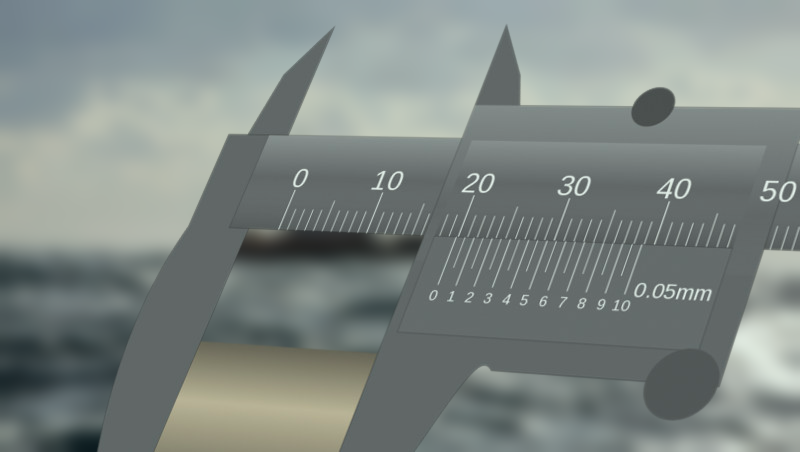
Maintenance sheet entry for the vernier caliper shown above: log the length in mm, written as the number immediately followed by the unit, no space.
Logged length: 19.8mm
